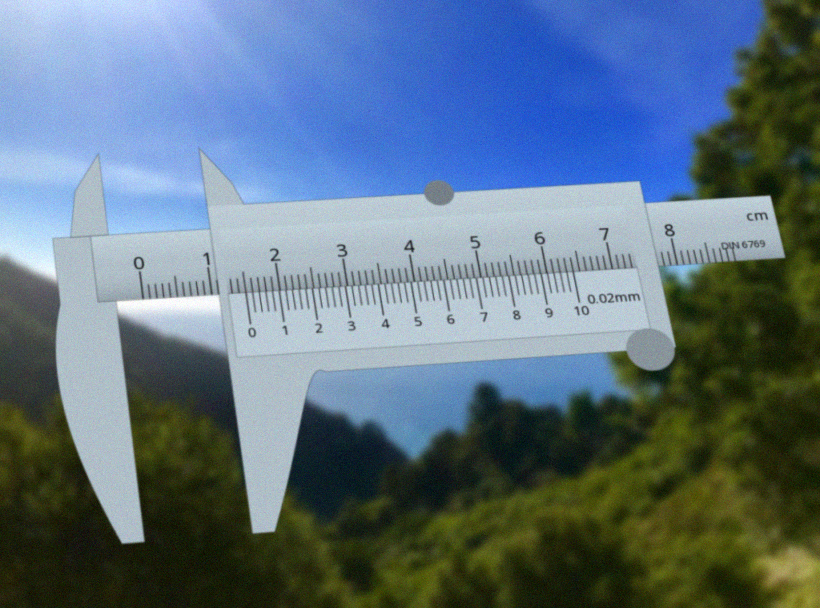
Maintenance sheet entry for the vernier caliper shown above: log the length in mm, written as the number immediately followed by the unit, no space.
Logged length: 15.0mm
